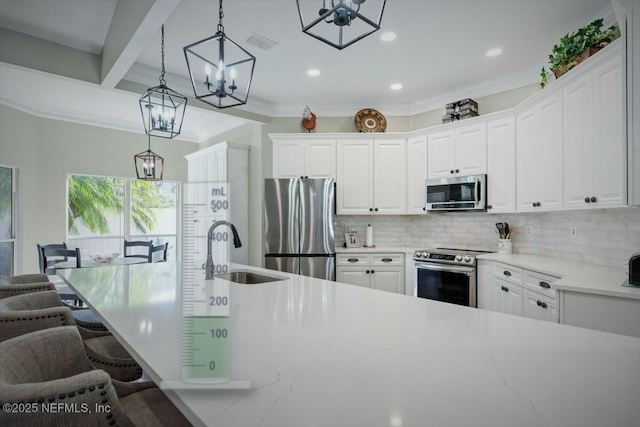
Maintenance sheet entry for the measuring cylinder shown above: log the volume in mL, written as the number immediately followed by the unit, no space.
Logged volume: 150mL
